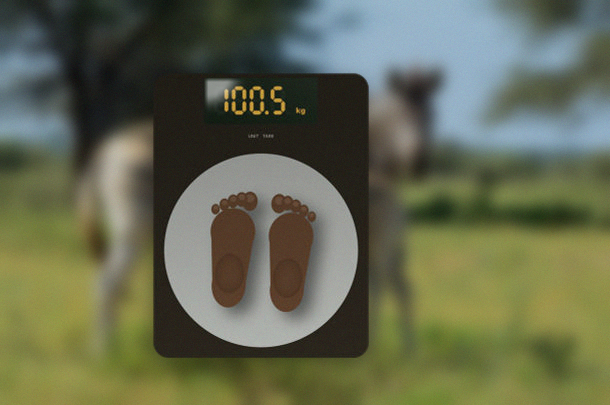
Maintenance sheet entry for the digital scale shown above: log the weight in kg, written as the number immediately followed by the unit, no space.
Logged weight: 100.5kg
